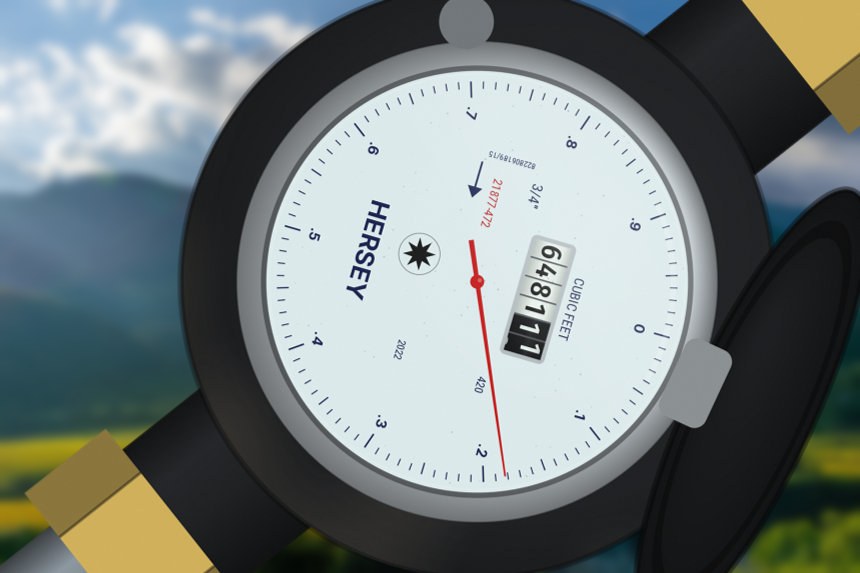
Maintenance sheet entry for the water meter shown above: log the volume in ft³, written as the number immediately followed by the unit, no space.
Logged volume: 648111.18ft³
